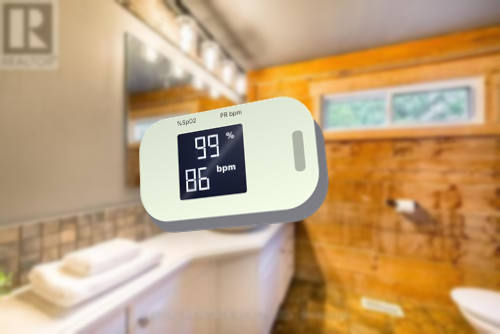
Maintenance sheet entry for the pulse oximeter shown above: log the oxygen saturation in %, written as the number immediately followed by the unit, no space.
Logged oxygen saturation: 99%
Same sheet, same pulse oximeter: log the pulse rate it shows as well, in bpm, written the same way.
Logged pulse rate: 86bpm
